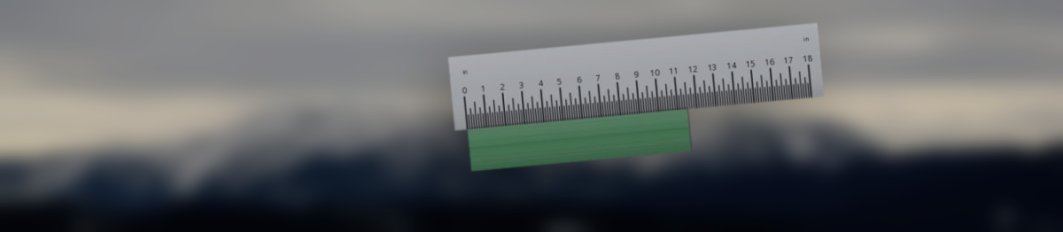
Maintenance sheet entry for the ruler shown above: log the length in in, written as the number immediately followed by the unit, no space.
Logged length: 11.5in
